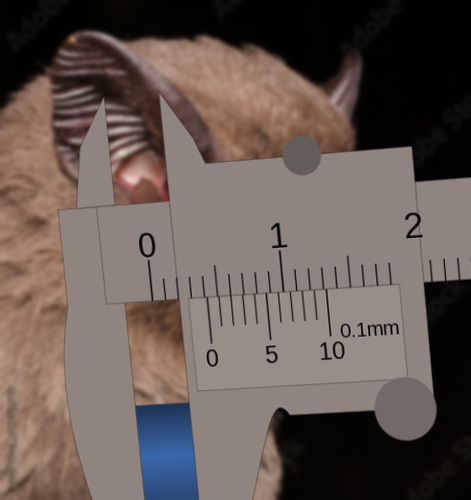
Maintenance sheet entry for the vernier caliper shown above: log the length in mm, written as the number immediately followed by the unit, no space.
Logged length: 4.2mm
